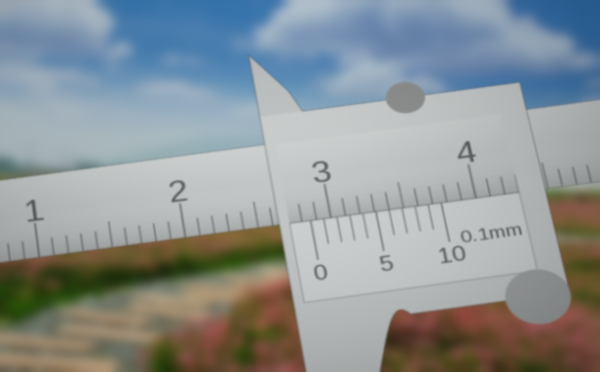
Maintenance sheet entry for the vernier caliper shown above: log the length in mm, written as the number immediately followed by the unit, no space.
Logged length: 28.6mm
